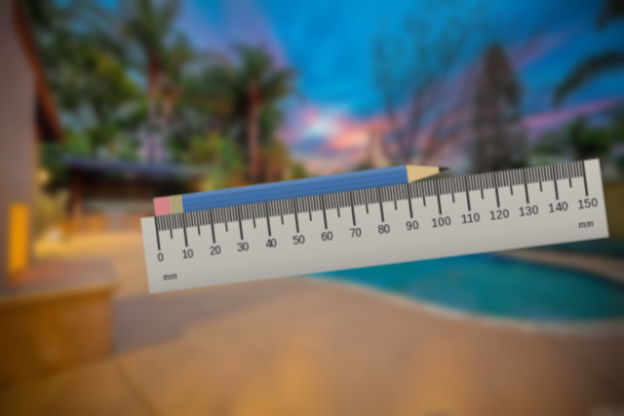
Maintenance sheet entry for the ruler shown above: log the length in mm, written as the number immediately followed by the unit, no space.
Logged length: 105mm
